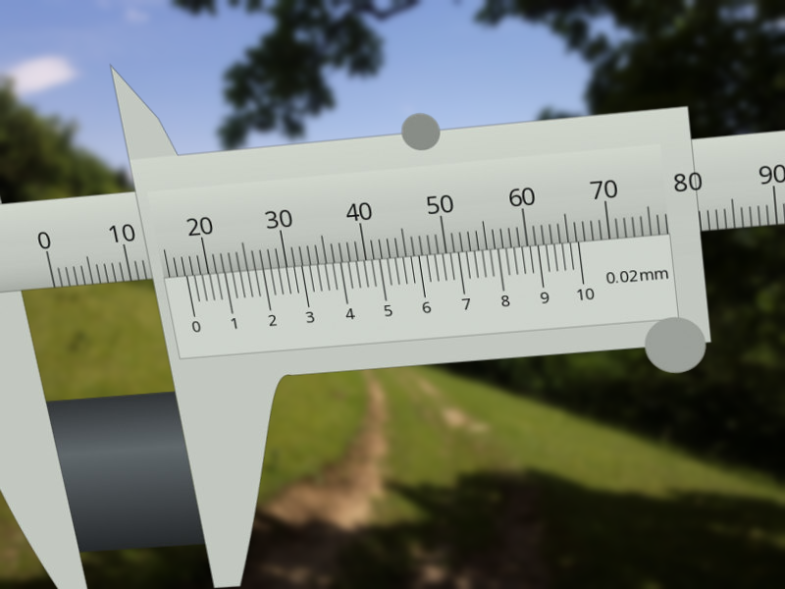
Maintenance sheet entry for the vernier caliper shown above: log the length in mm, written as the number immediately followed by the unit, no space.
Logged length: 17.2mm
